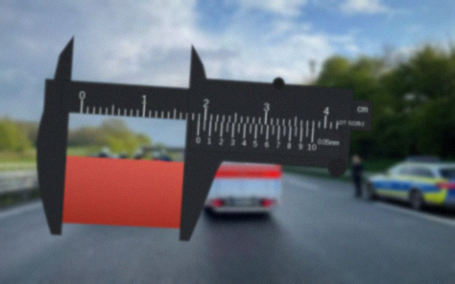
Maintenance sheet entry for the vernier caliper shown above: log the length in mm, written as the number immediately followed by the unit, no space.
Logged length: 19.0mm
